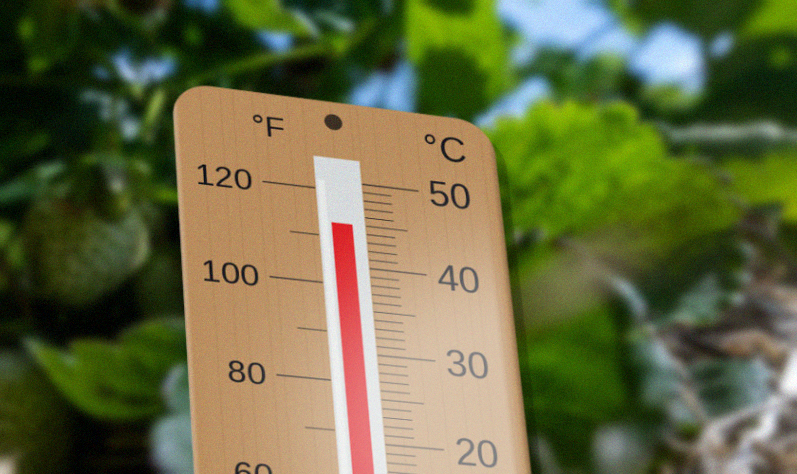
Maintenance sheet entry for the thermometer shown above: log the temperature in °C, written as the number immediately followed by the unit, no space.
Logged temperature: 45°C
